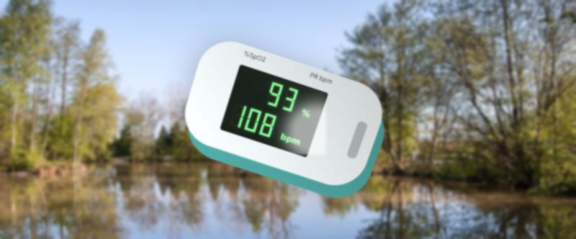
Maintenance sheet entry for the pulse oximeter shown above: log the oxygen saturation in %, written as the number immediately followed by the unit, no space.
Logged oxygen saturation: 93%
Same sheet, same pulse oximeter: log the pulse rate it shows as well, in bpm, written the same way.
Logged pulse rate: 108bpm
